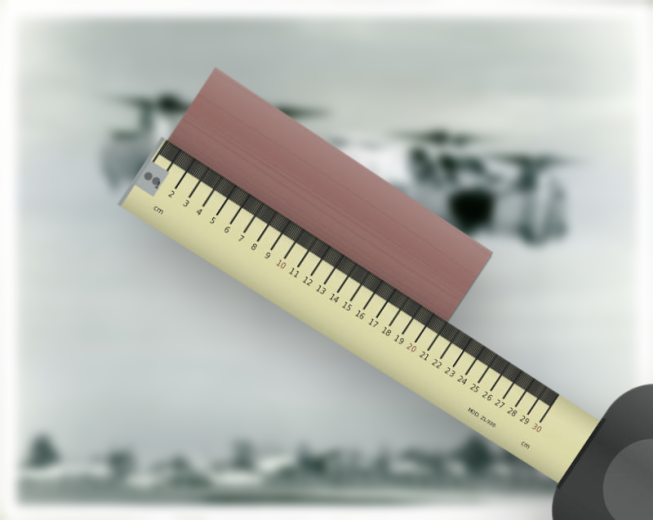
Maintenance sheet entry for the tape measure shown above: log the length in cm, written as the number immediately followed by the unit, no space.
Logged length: 21cm
